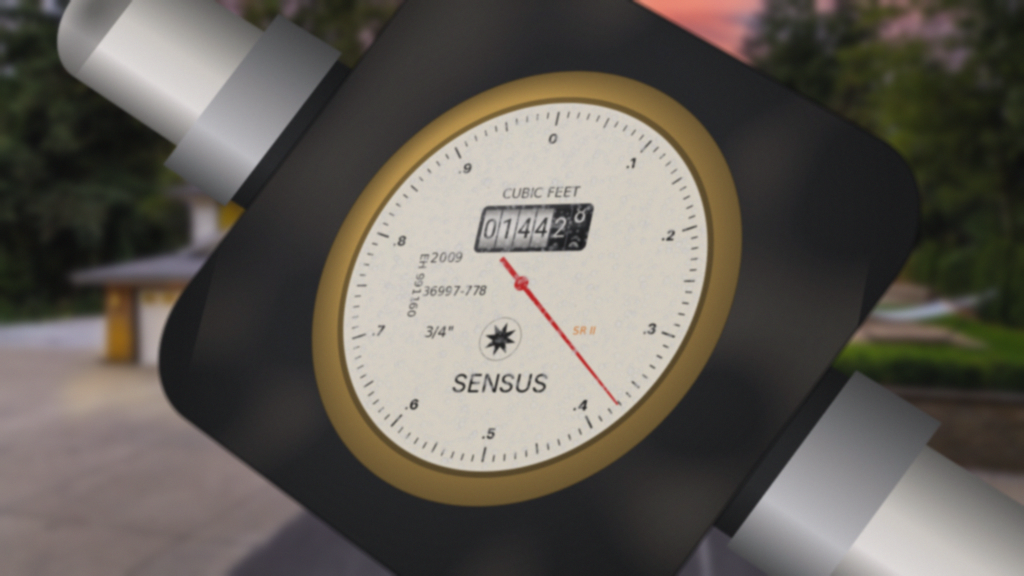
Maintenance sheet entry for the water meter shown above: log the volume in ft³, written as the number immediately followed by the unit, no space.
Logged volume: 14428.37ft³
